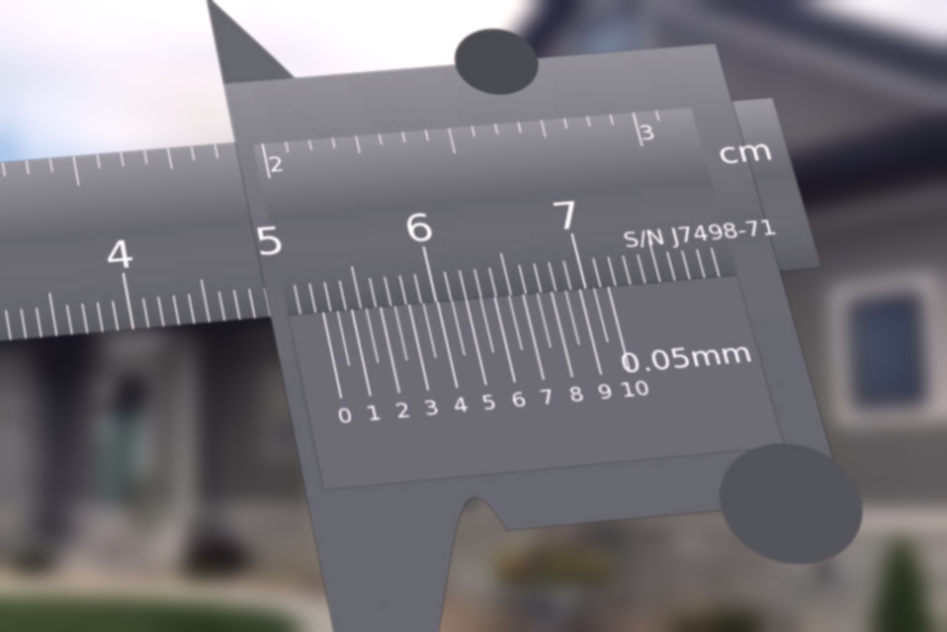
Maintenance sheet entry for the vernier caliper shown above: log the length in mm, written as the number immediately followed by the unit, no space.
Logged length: 52.5mm
